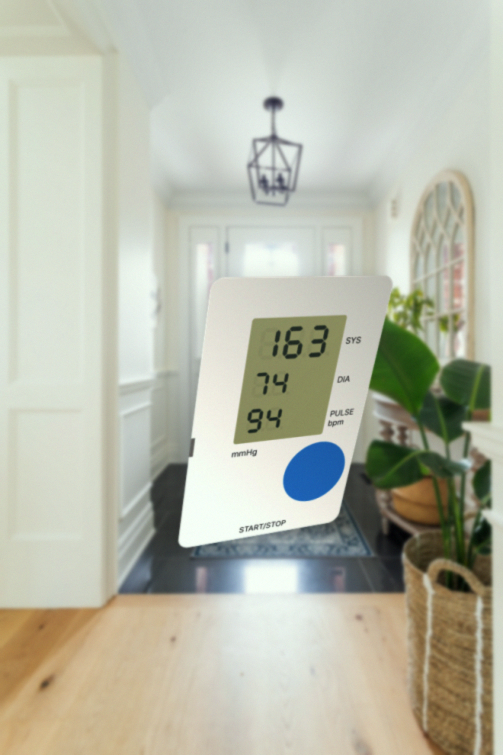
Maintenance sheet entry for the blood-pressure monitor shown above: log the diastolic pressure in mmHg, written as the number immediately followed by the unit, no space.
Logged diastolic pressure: 74mmHg
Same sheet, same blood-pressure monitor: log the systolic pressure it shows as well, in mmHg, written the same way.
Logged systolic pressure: 163mmHg
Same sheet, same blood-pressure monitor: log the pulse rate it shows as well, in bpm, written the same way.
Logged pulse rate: 94bpm
